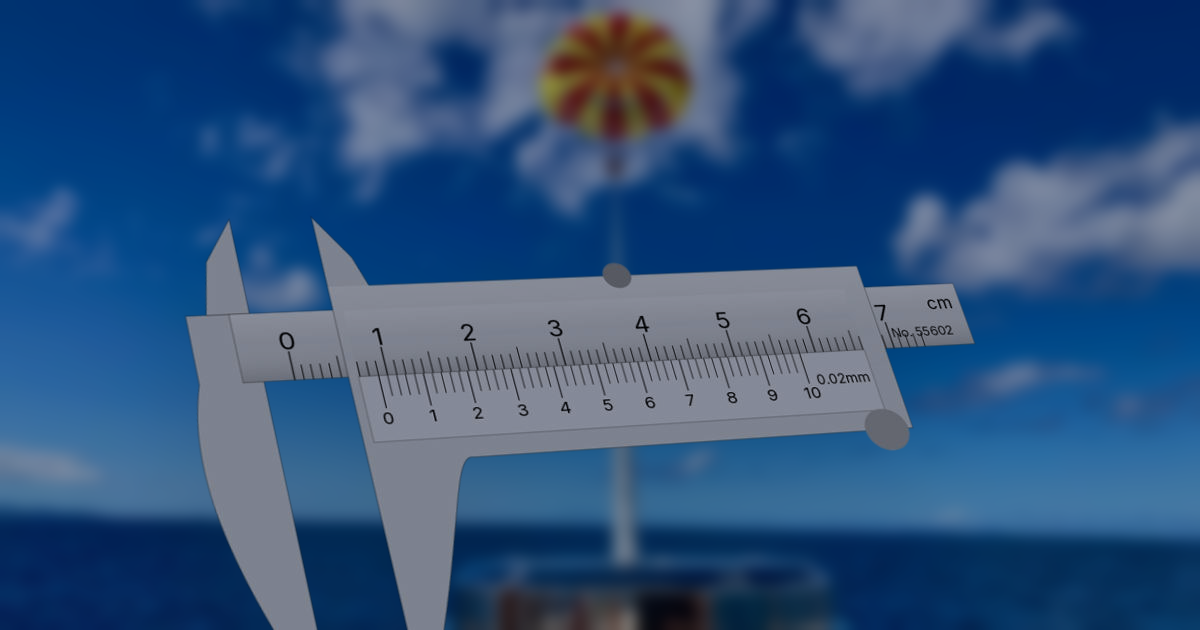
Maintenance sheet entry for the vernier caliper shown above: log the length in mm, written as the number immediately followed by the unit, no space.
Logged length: 9.0mm
